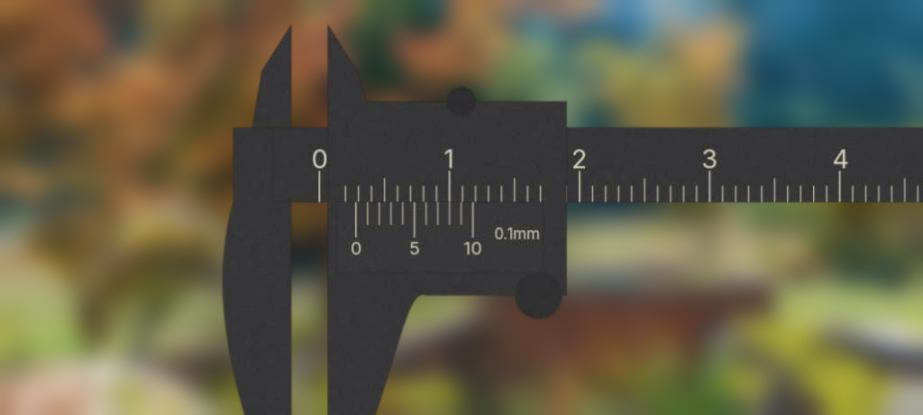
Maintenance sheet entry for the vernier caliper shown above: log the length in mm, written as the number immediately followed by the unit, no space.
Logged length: 2.8mm
